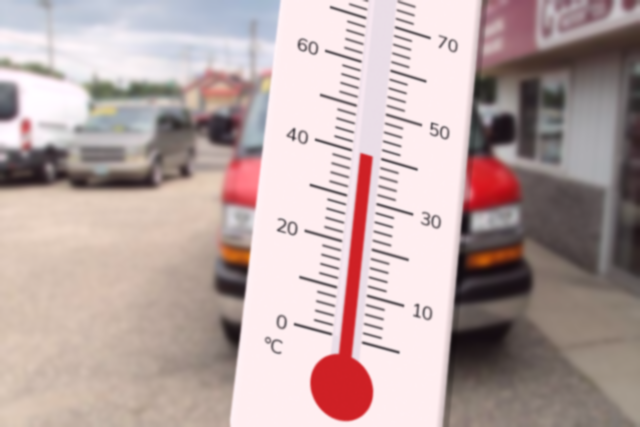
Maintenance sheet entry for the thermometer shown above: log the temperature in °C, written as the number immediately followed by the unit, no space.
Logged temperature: 40°C
